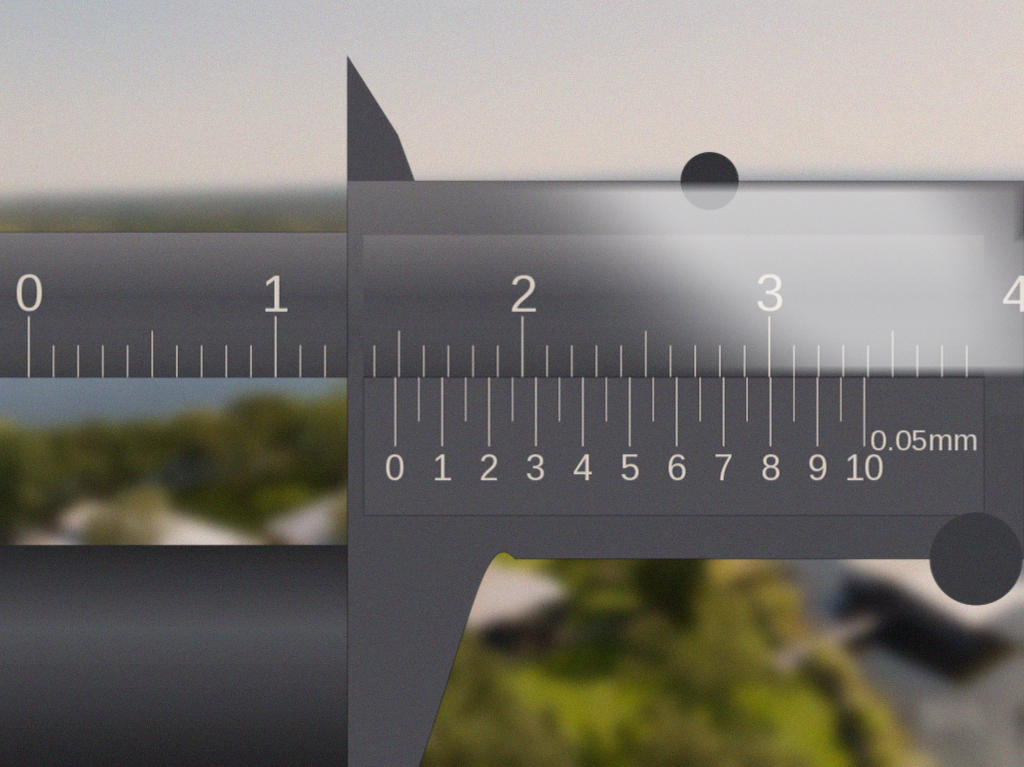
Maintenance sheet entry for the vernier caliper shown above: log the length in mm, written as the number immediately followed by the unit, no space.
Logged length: 14.85mm
